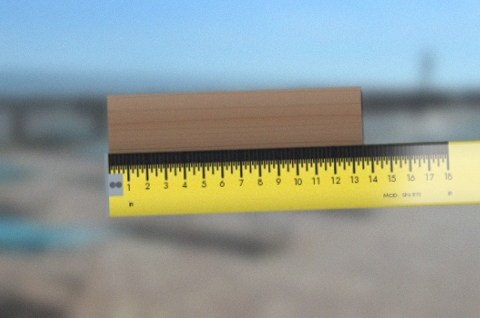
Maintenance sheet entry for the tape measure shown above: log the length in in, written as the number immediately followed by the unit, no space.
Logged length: 13.5in
